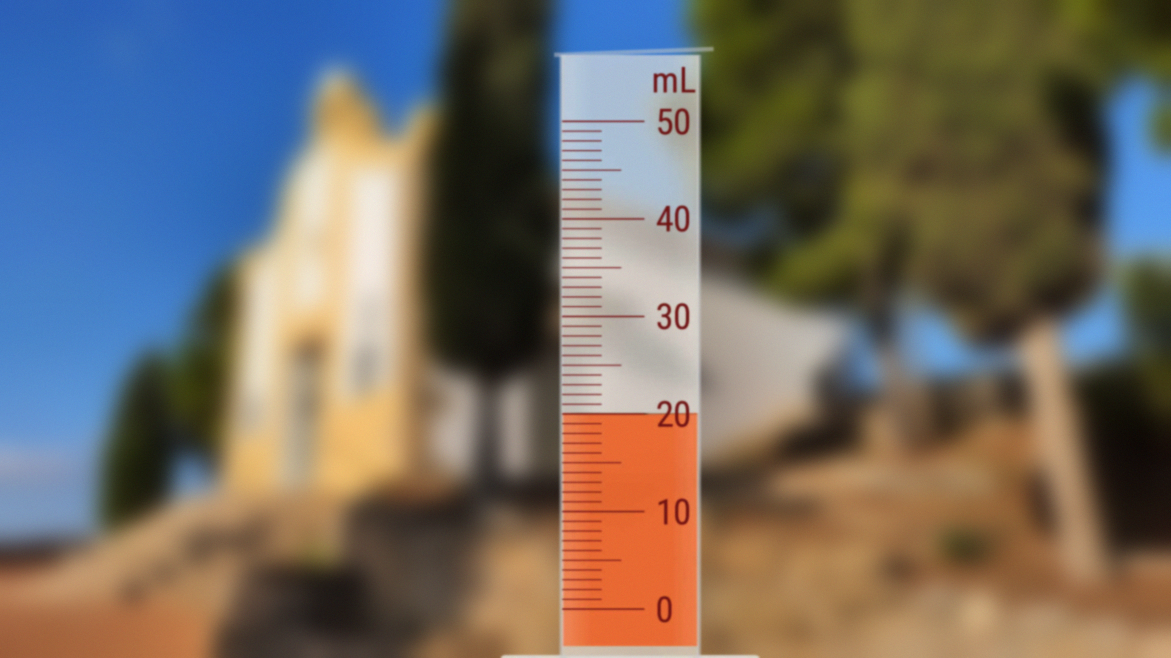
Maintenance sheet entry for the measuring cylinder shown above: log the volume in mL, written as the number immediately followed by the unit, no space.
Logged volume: 20mL
